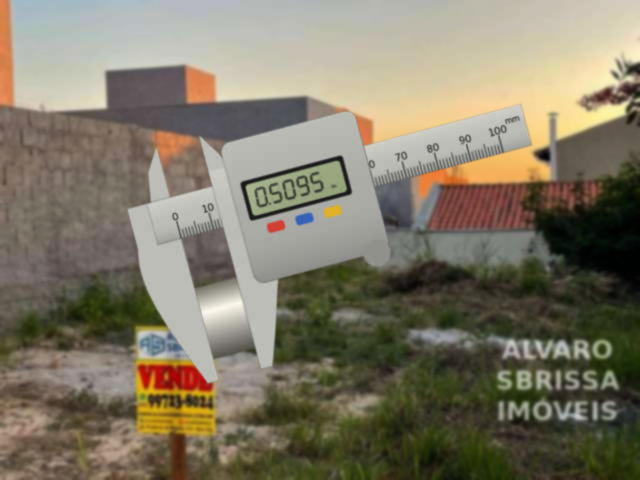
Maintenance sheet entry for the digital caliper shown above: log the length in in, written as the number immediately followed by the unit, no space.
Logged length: 0.5095in
